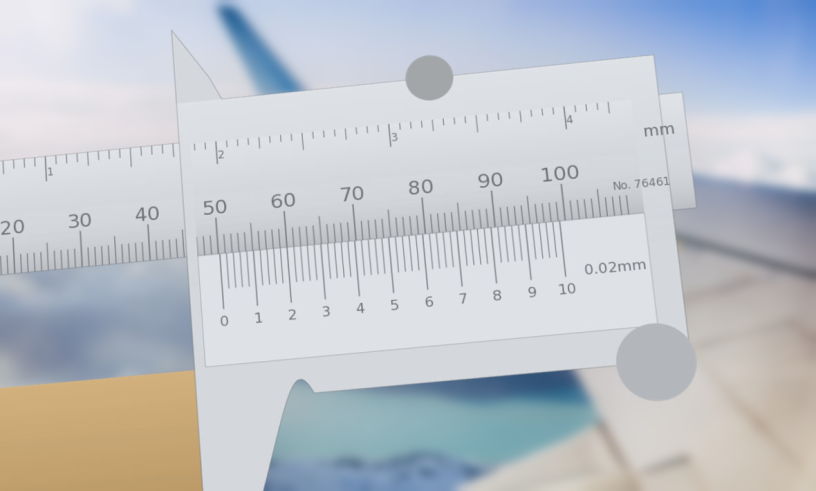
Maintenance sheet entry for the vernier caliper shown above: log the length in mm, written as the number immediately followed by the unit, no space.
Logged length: 50.2mm
